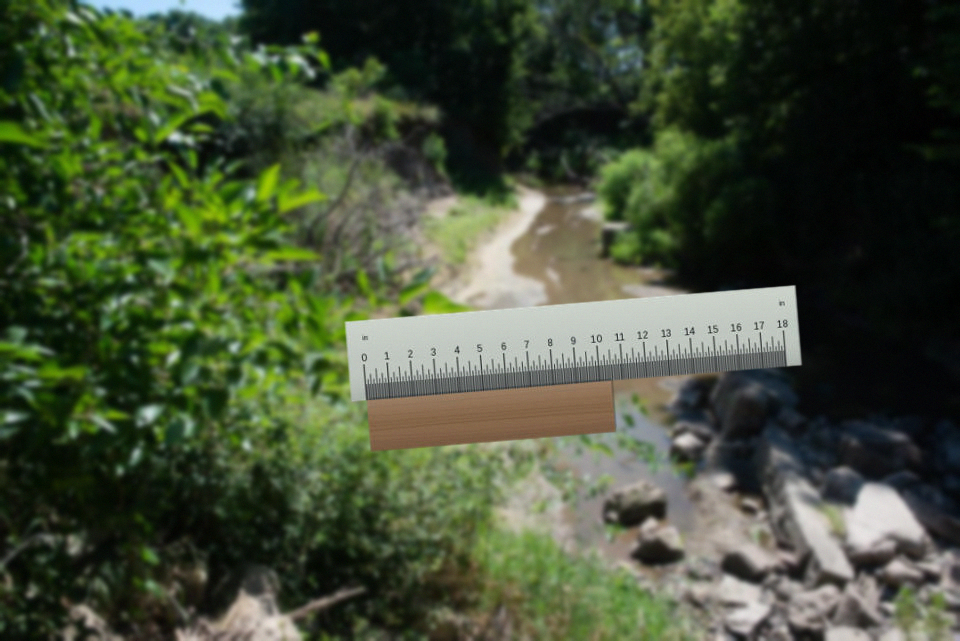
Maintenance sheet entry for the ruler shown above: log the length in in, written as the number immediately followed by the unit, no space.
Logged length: 10.5in
